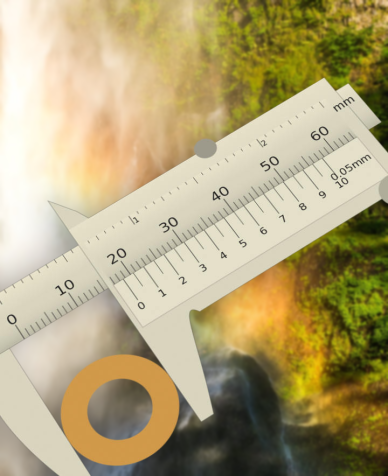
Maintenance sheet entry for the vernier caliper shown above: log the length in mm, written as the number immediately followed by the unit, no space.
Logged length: 18.6mm
